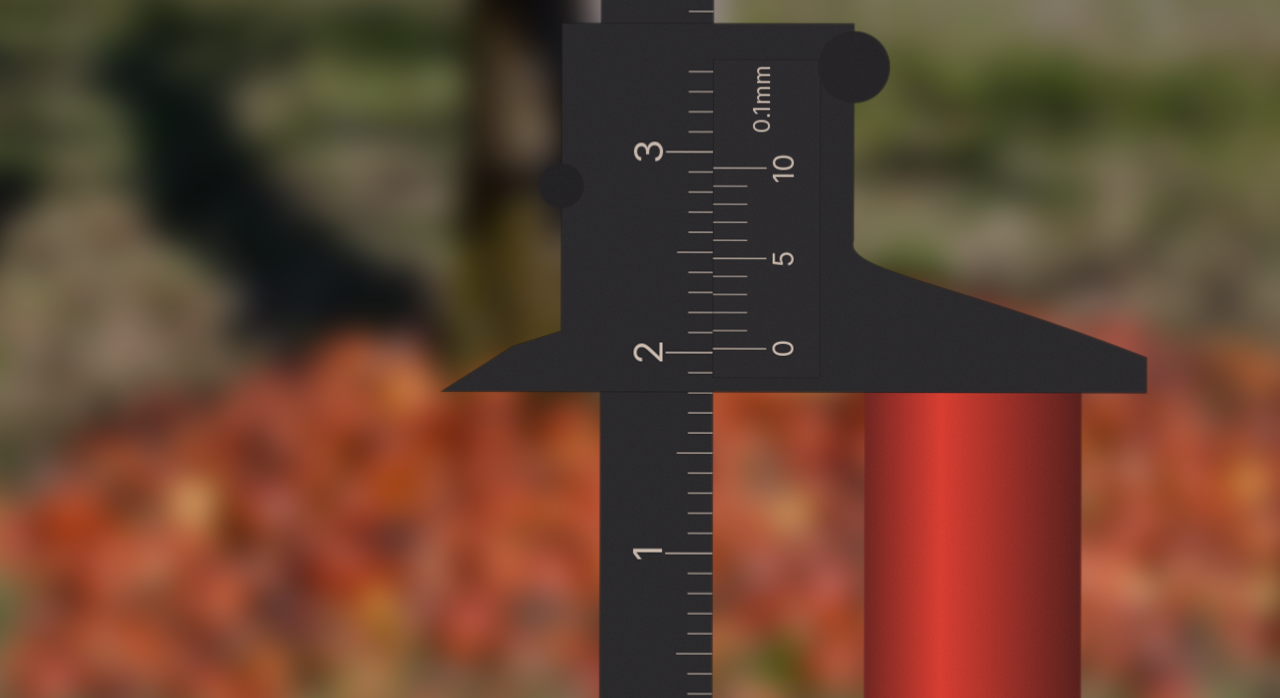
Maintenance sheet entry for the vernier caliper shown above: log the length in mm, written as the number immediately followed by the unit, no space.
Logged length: 20.2mm
